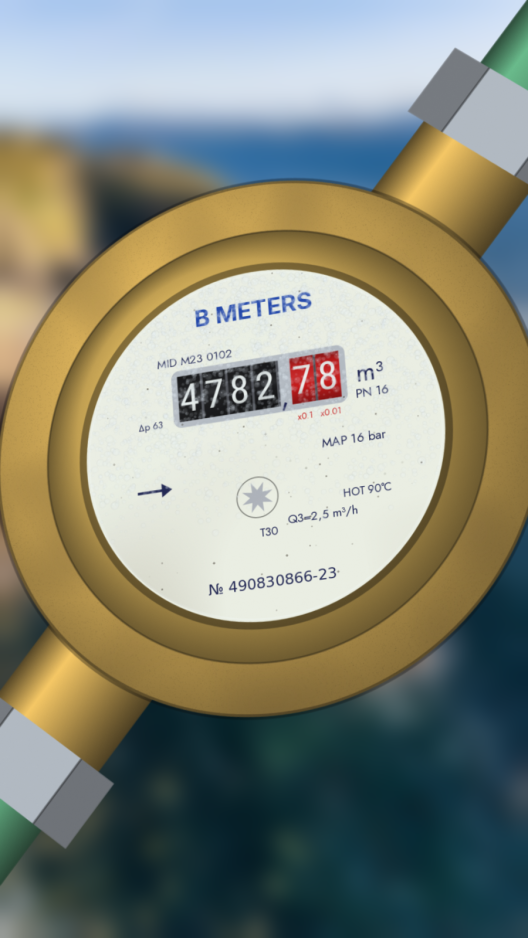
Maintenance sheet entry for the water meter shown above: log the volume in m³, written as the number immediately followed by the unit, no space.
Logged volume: 4782.78m³
